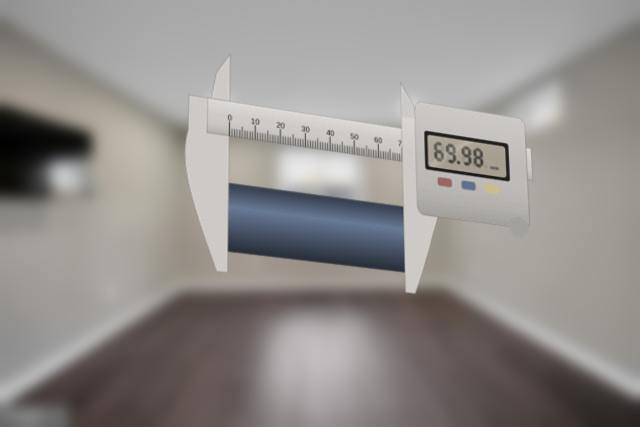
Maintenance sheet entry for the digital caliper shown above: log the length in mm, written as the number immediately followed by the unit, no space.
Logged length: 69.98mm
